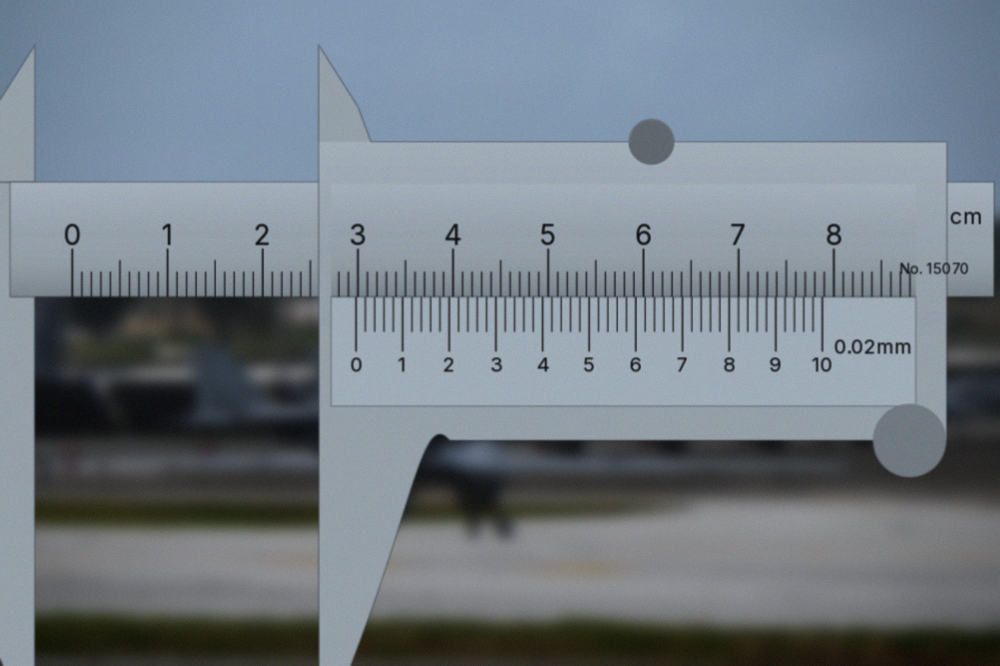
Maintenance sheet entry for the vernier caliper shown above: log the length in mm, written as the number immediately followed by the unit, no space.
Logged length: 29.8mm
